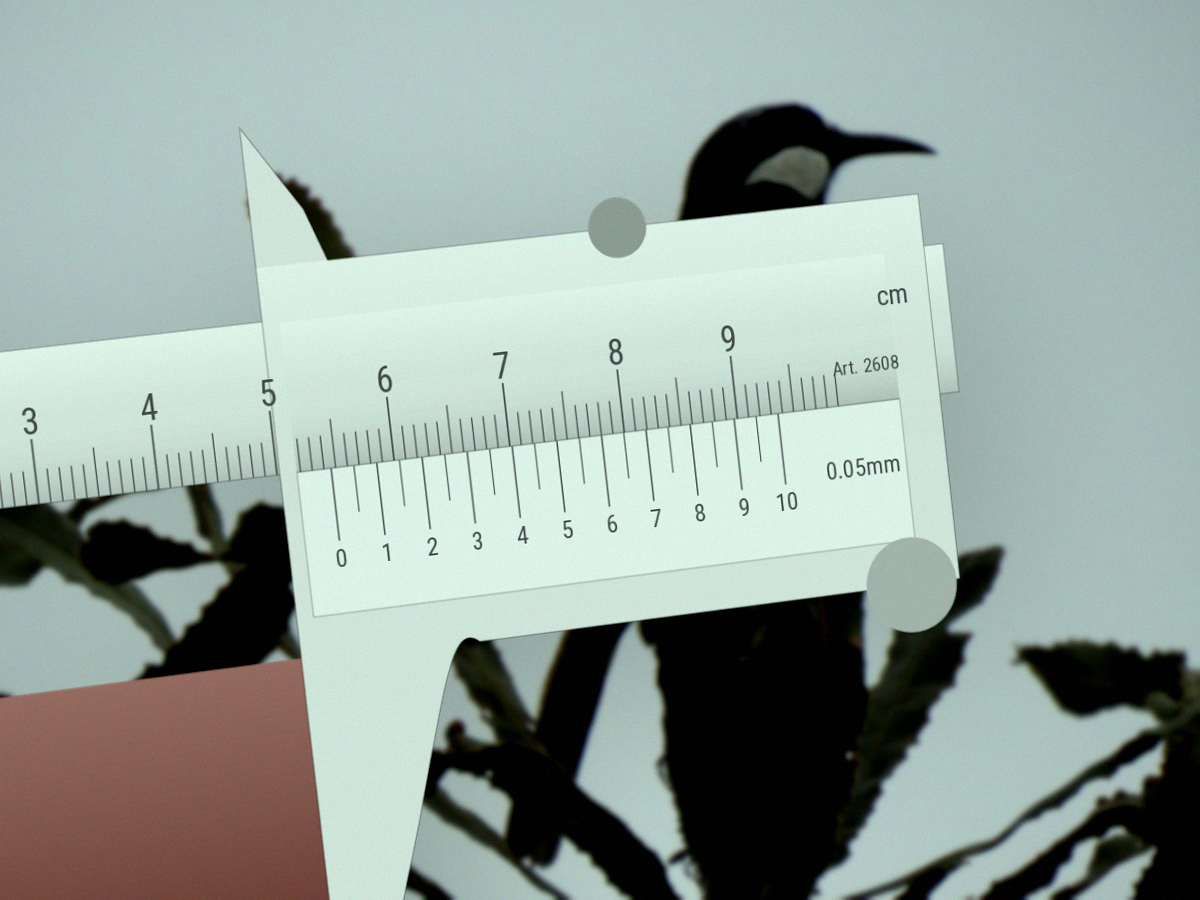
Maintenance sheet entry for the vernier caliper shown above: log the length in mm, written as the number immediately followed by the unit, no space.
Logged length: 54.6mm
